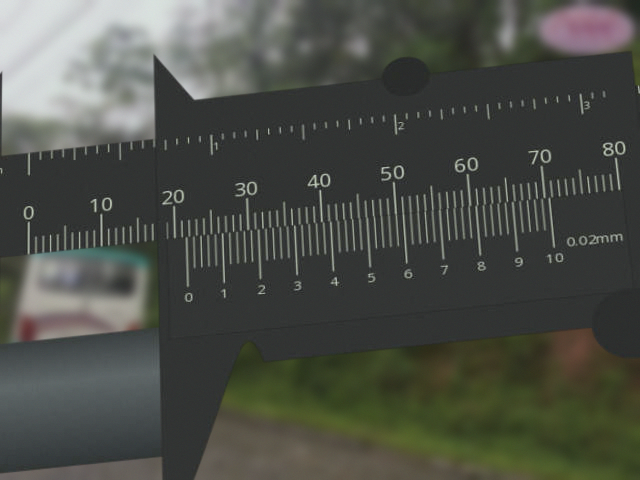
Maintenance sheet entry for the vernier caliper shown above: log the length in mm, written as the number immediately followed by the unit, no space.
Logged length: 21.6mm
